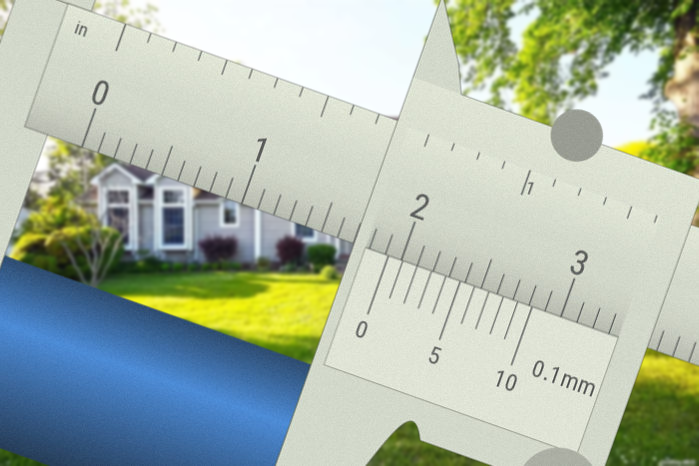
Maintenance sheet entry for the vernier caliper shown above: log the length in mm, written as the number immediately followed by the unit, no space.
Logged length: 19.2mm
